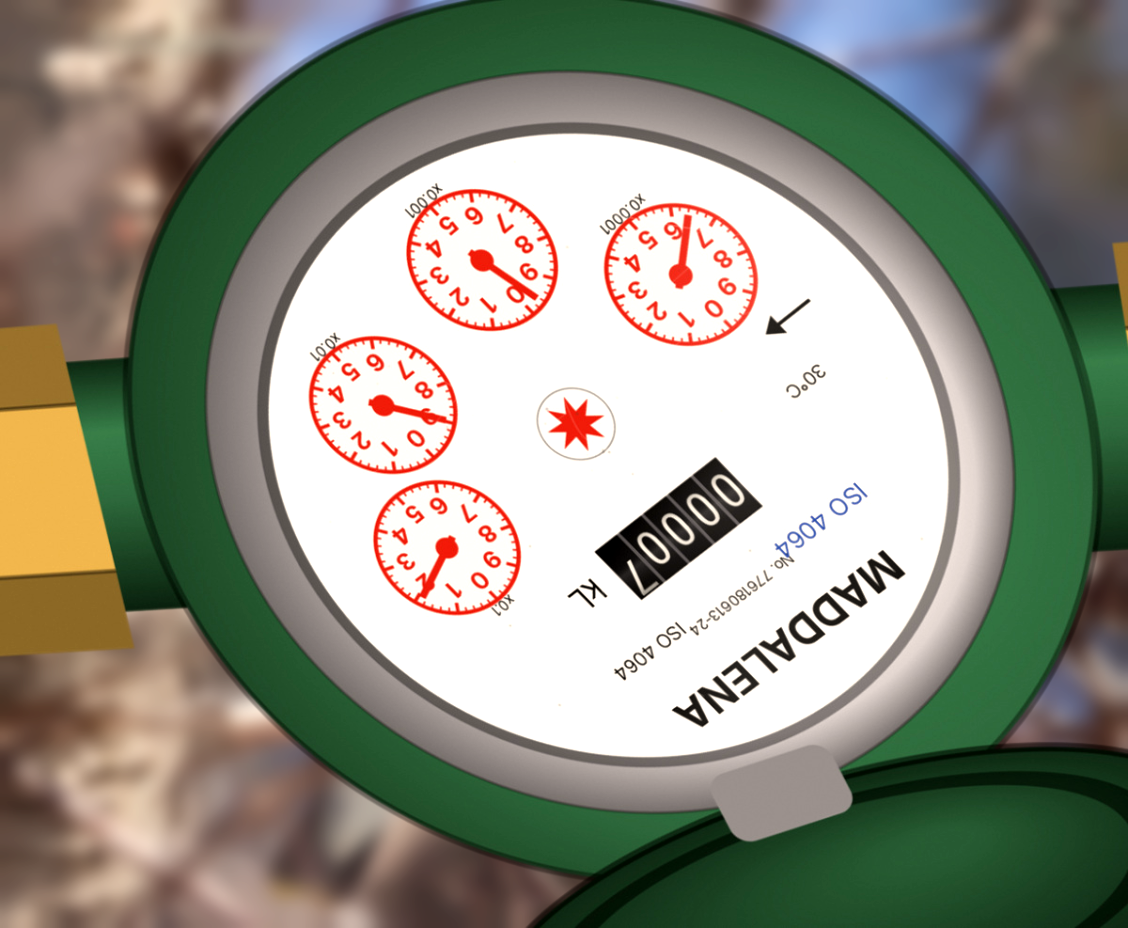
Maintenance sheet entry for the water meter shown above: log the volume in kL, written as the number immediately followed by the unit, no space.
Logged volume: 7.1896kL
